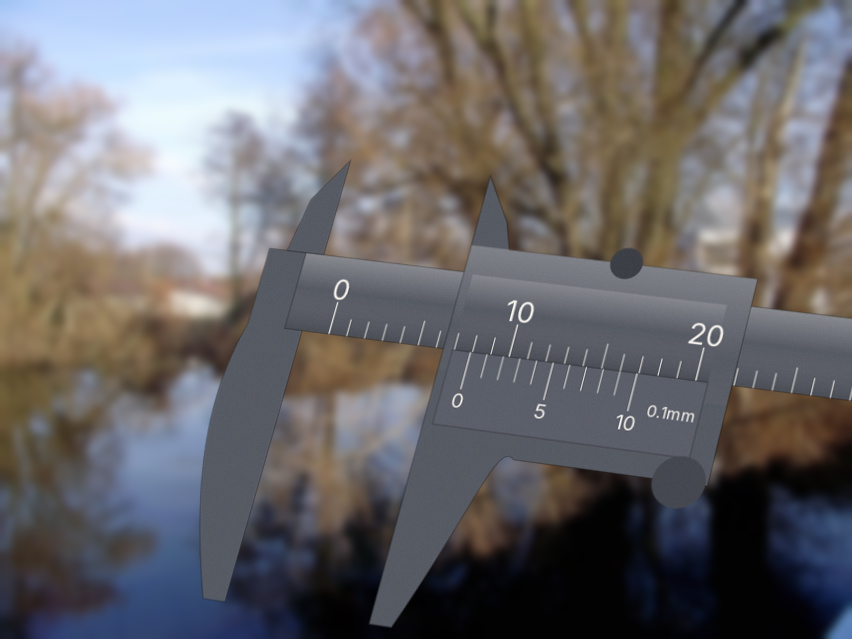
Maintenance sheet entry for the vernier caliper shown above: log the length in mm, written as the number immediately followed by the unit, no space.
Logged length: 7.9mm
